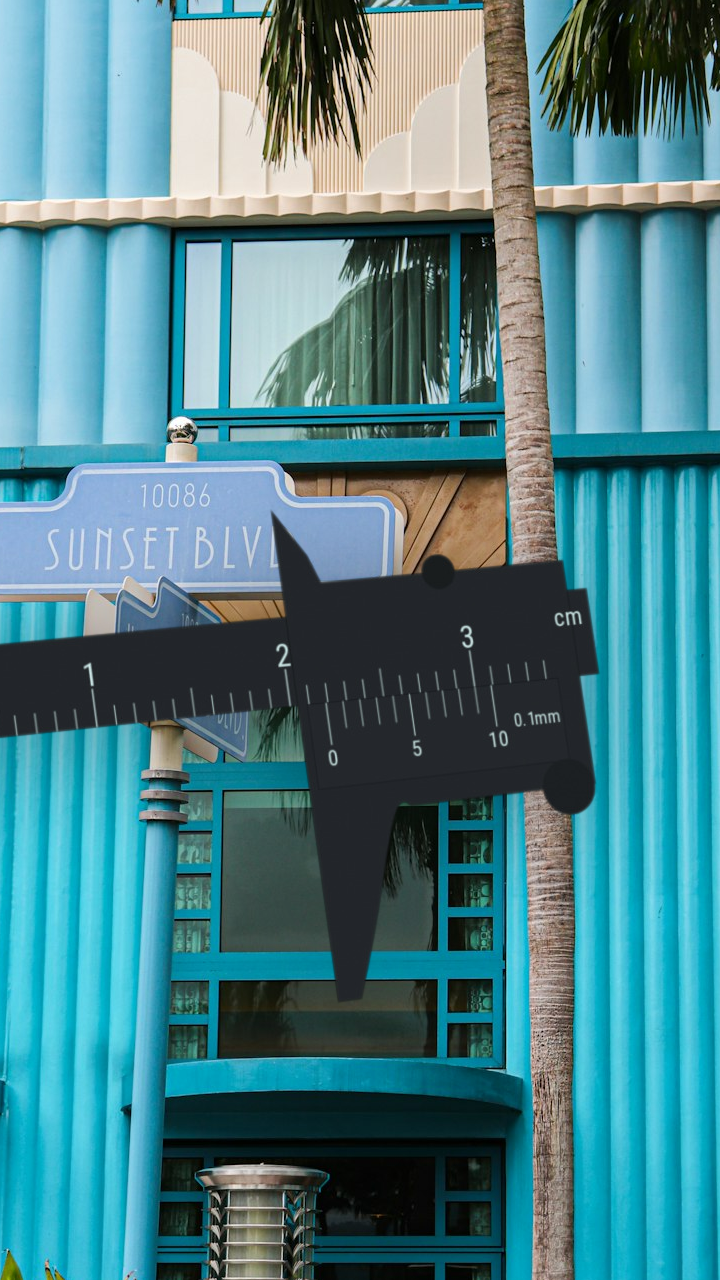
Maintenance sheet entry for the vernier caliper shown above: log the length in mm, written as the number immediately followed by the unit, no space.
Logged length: 21.9mm
